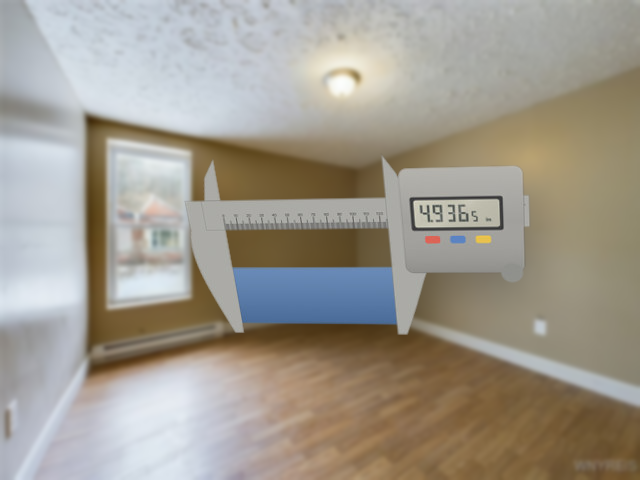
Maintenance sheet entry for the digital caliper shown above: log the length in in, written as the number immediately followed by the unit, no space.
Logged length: 4.9365in
